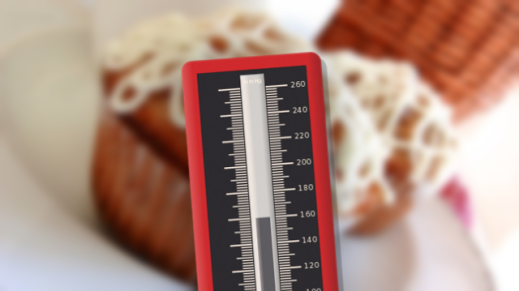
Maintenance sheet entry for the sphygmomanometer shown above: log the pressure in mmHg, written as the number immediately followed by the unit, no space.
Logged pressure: 160mmHg
